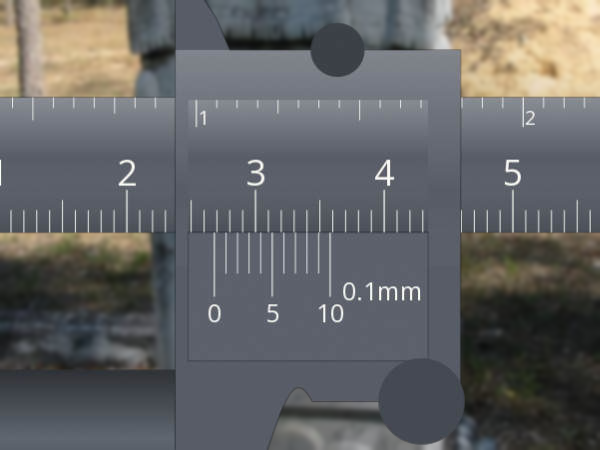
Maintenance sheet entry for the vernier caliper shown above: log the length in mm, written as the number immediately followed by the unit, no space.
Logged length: 26.8mm
